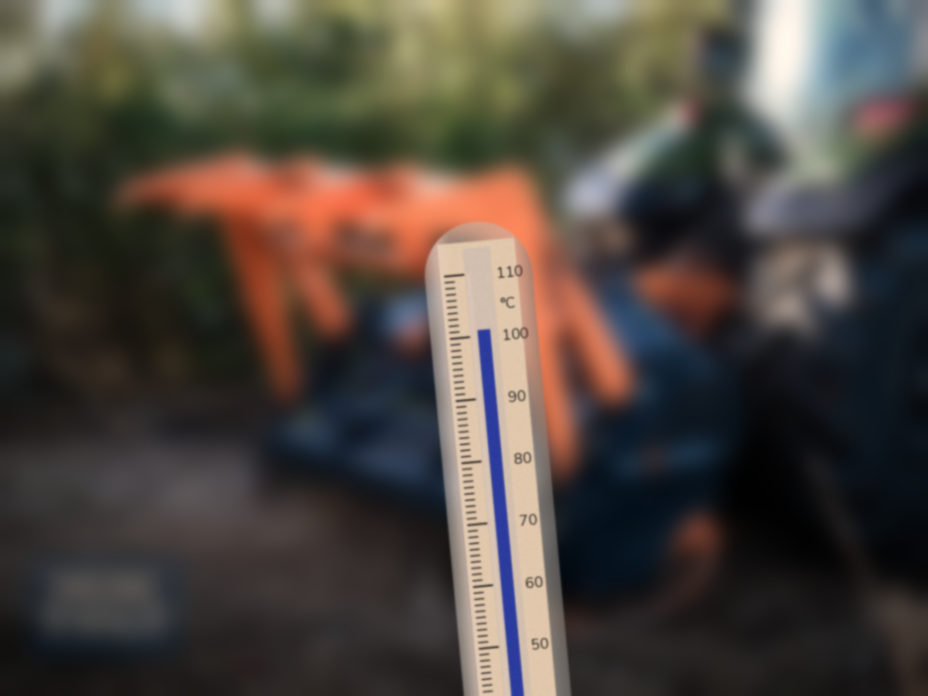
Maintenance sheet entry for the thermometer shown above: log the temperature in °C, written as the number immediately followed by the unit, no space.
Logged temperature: 101°C
